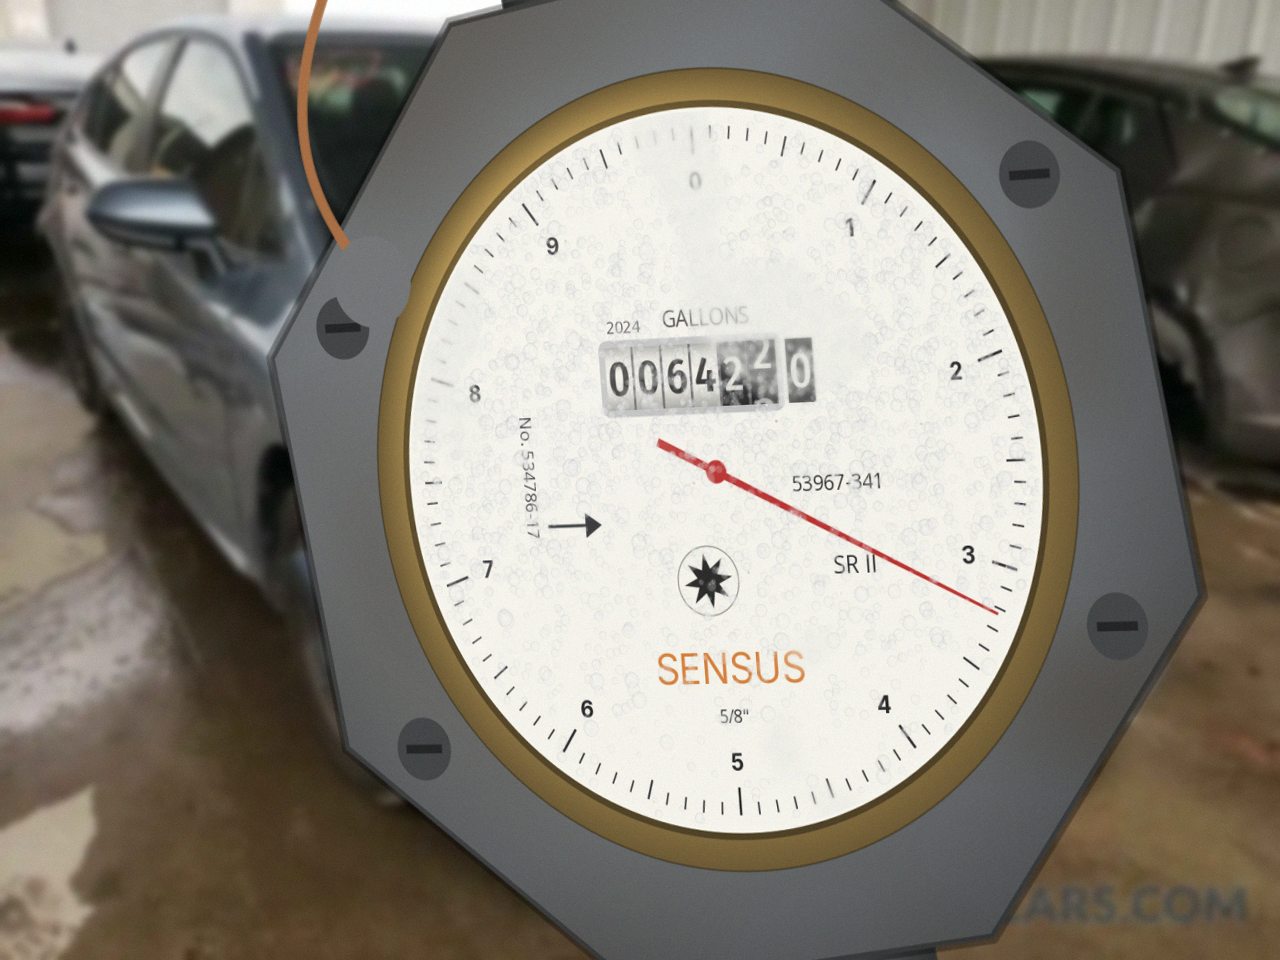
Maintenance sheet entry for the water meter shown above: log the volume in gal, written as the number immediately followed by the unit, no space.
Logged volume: 64223.2gal
